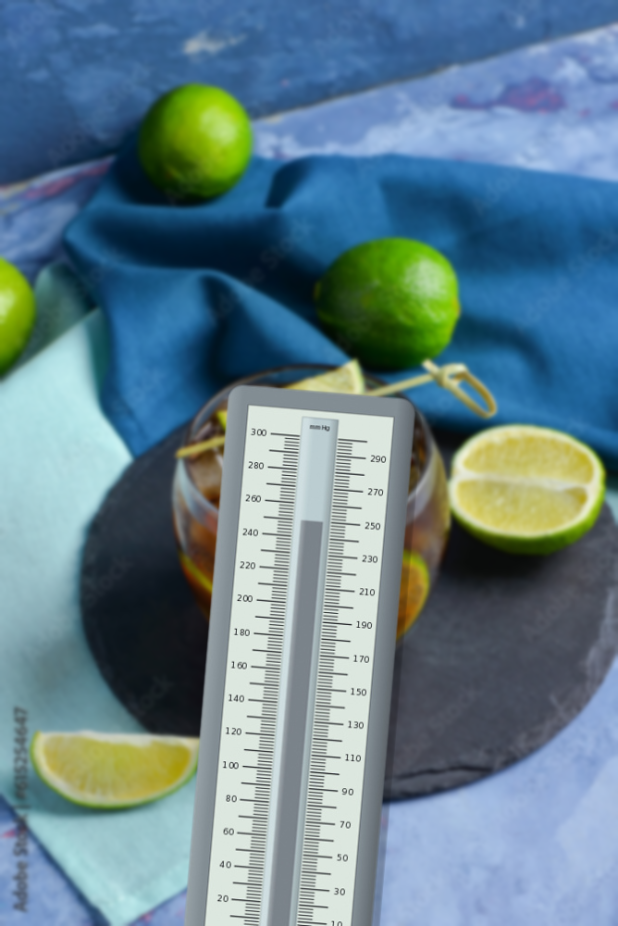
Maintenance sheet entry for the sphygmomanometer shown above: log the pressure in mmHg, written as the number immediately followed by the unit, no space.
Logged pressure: 250mmHg
